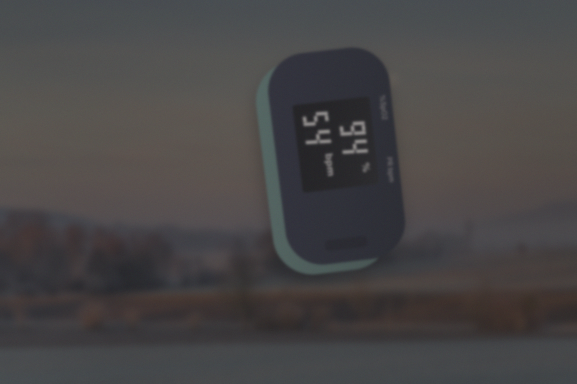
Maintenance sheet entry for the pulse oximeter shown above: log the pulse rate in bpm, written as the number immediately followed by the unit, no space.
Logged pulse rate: 54bpm
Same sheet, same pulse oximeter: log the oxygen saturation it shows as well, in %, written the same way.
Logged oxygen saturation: 94%
